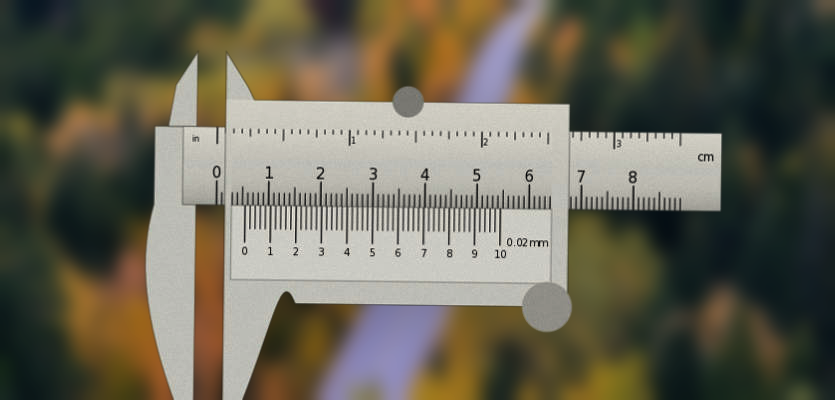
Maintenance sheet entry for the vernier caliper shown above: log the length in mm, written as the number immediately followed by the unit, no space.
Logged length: 5.5mm
